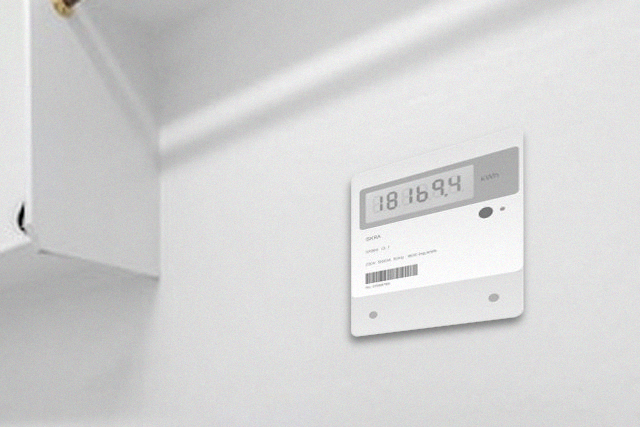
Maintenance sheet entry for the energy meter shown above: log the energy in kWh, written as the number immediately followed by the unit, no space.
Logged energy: 18169.4kWh
